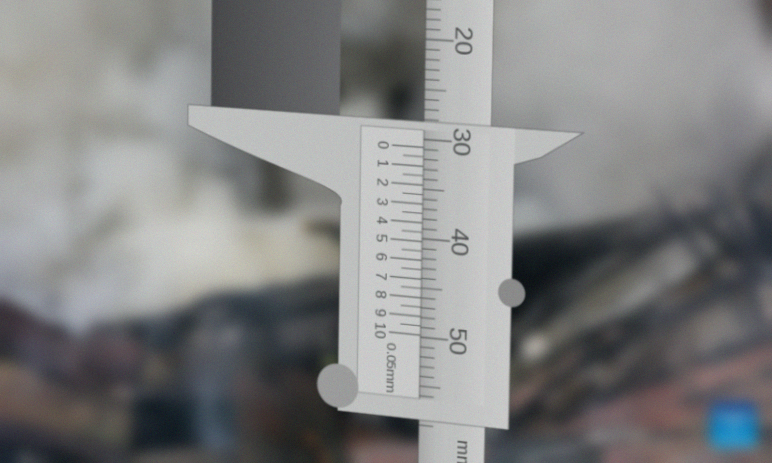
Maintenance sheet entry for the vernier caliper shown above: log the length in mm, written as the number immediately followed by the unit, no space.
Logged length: 30.8mm
